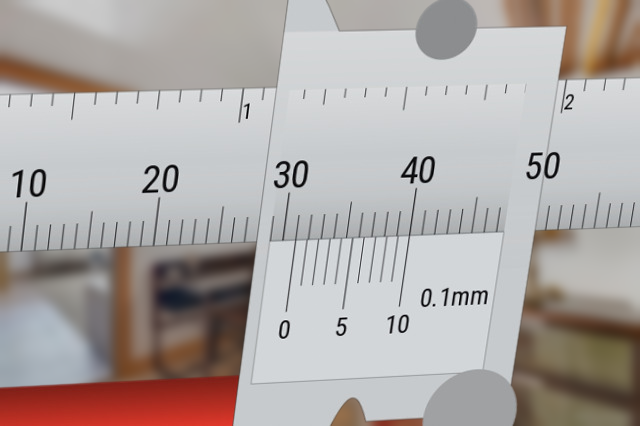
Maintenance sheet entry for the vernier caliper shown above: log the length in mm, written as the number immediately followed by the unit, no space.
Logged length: 31.0mm
